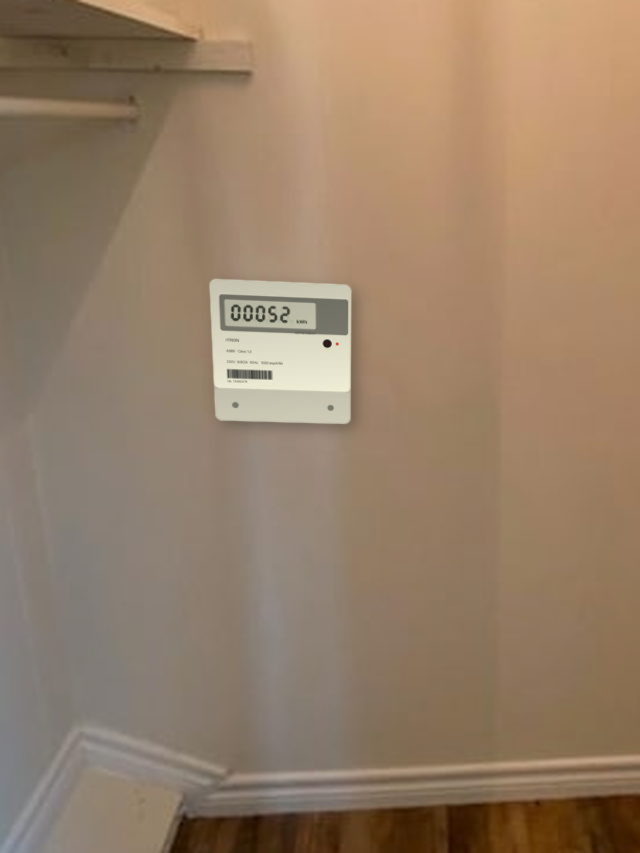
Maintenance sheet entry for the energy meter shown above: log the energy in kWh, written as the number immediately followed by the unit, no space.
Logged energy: 52kWh
